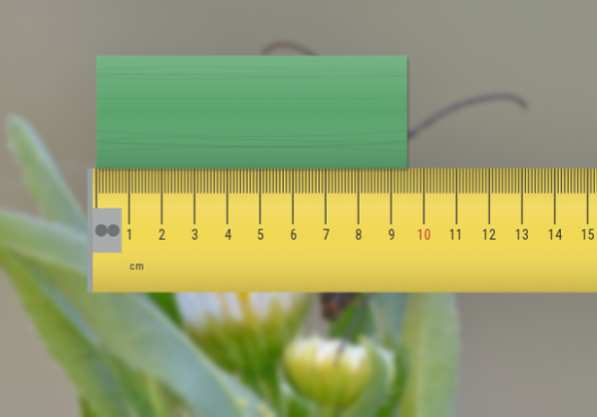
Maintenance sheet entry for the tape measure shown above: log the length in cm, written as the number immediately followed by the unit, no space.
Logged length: 9.5cm
